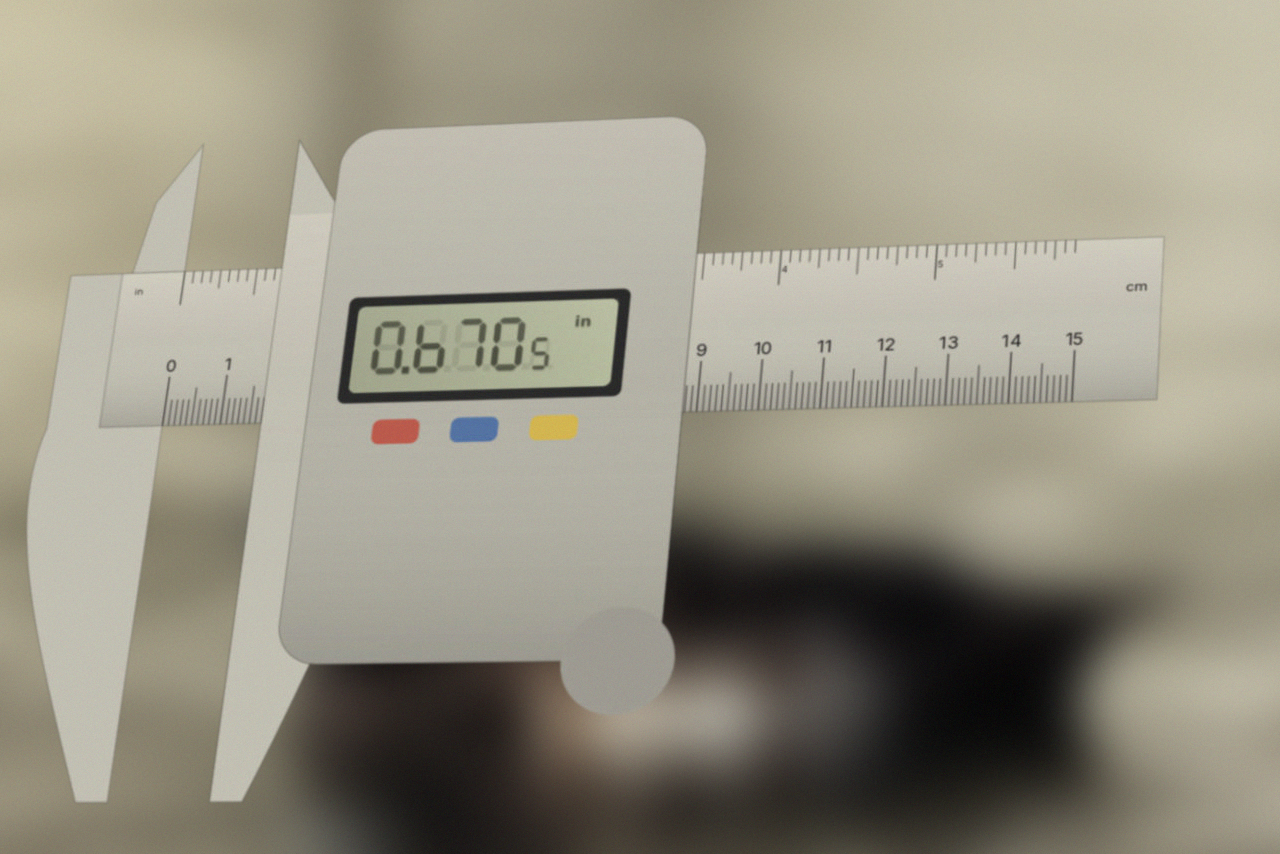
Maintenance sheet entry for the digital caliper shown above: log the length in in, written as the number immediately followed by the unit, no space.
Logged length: 0.6705in
